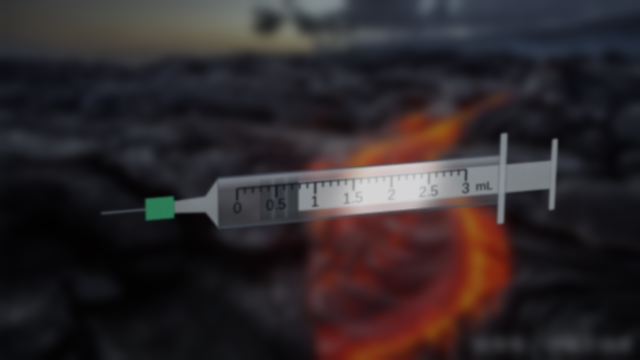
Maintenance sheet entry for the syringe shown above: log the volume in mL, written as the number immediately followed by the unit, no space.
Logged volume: 0.3mL
